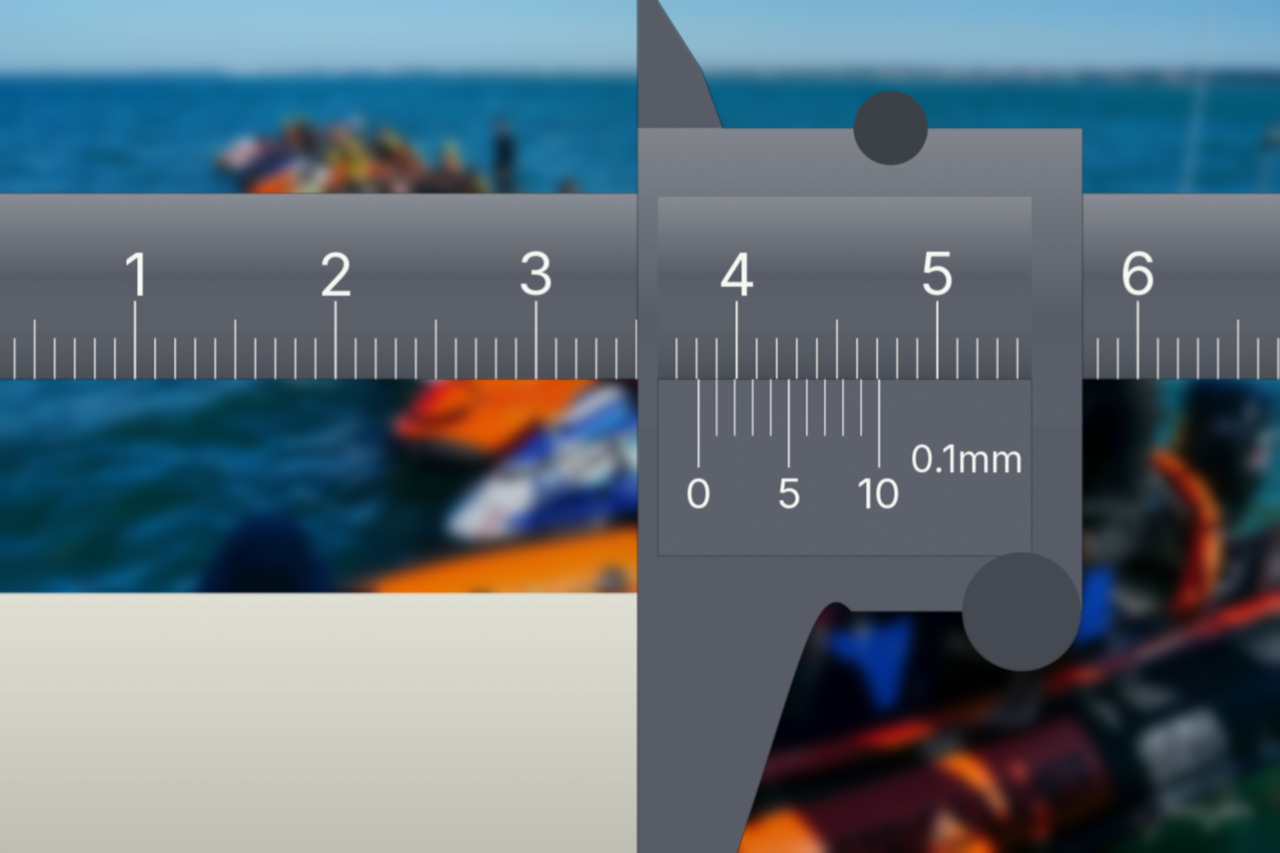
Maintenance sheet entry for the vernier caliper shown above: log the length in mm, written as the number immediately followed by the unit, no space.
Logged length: 38.1mm
